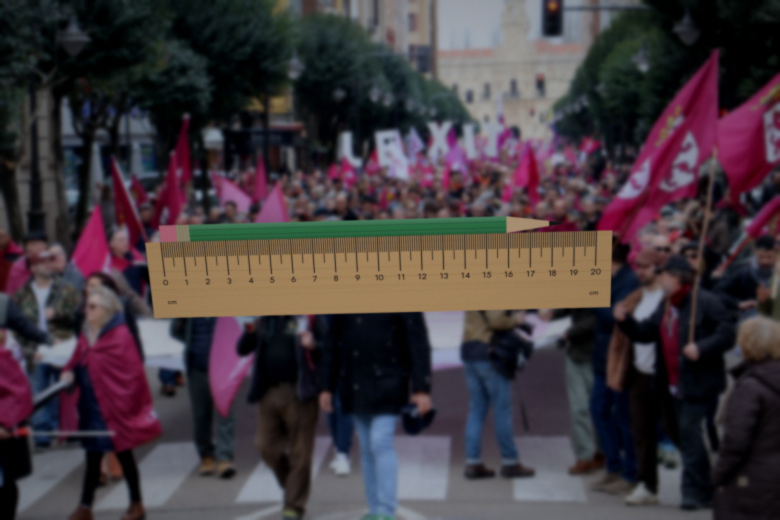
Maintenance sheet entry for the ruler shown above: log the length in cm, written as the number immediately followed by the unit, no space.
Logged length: 18.5cm
